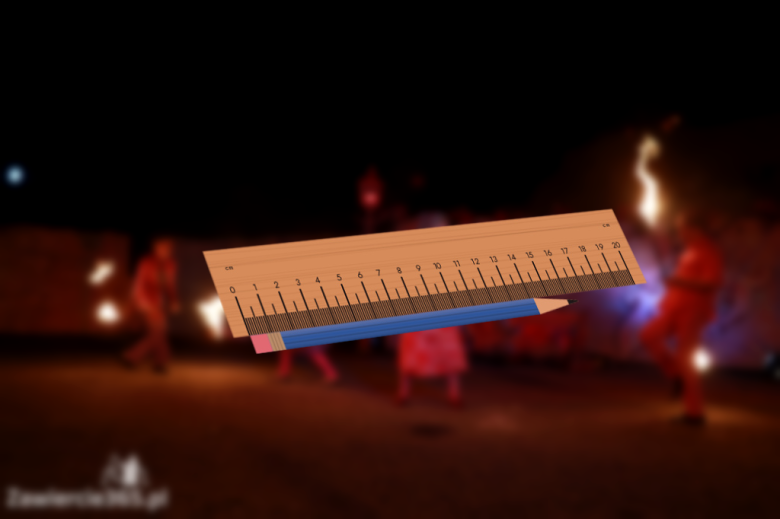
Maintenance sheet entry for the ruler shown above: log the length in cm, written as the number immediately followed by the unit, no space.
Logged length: 16.5cm
